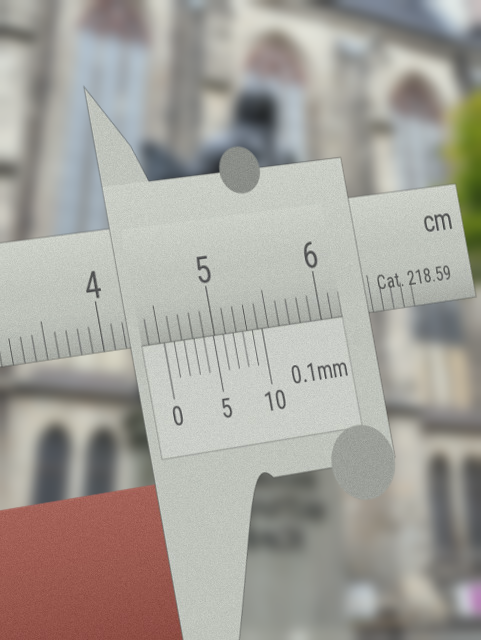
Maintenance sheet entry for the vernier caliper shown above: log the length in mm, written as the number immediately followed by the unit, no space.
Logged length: 45.4mm
